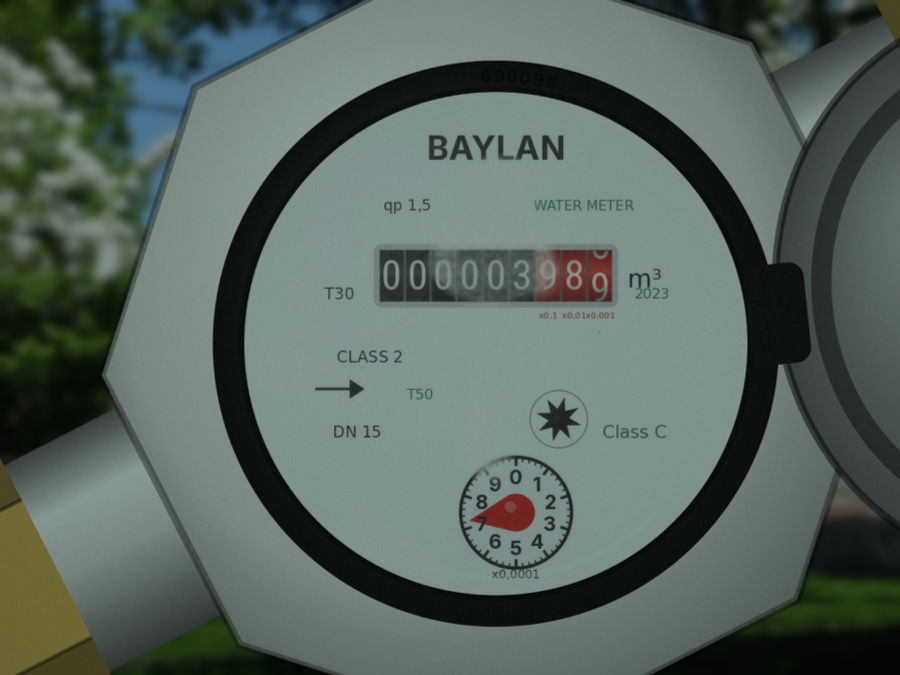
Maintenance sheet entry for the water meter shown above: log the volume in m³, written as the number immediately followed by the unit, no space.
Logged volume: 3.9887m³
